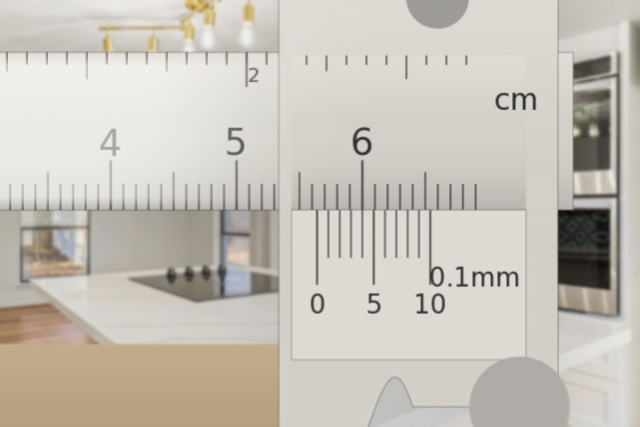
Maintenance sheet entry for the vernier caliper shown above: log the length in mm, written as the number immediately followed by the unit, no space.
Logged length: 56.4mm
